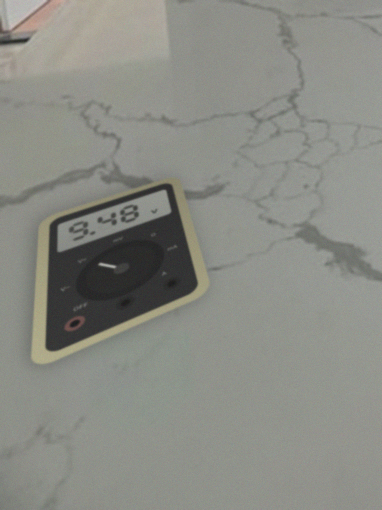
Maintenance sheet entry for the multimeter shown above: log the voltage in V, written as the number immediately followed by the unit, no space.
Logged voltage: 9.48V
